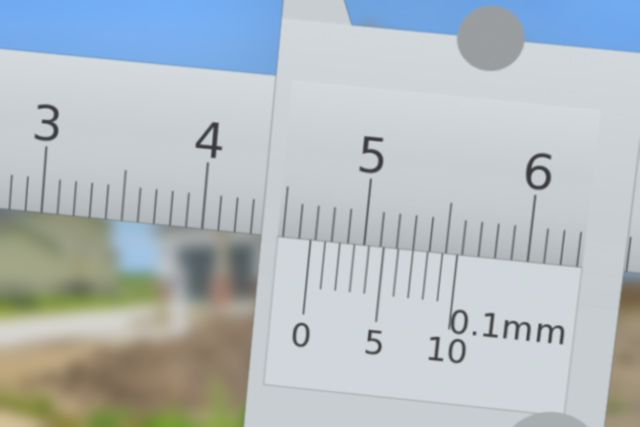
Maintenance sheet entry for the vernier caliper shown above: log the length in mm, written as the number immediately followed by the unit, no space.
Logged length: 46.7mm
